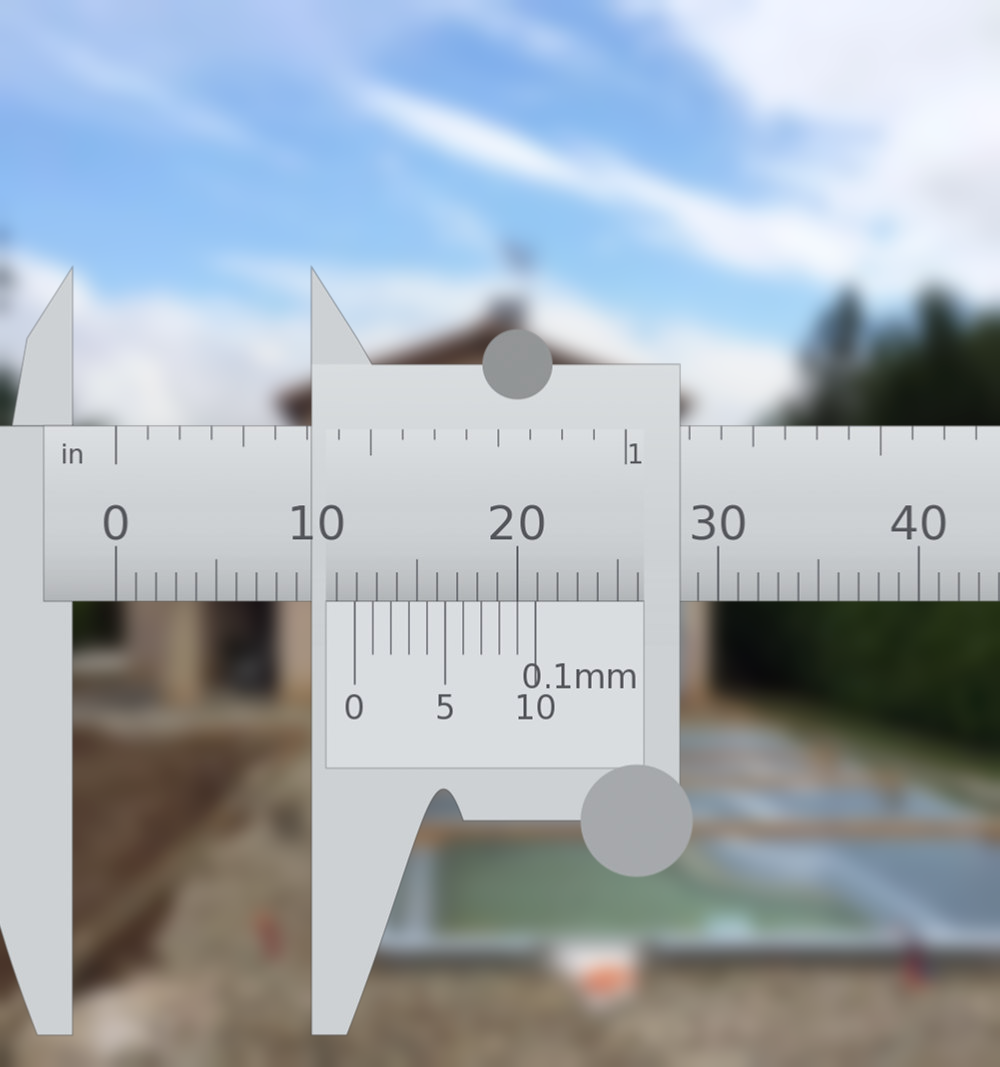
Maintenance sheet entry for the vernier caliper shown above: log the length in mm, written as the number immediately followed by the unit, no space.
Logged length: 11.9mm
